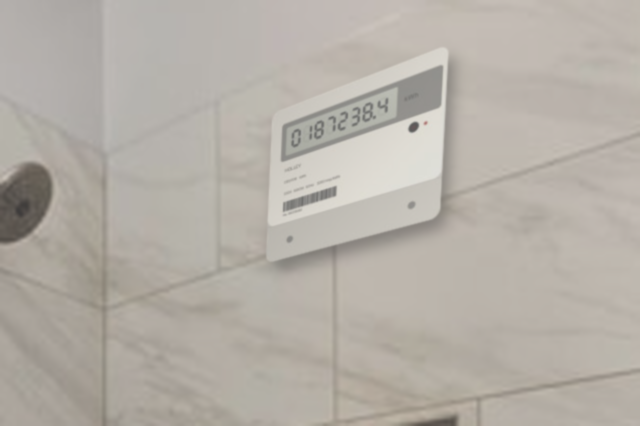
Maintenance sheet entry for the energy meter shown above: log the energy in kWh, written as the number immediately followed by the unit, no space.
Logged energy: 187238.4kWh
